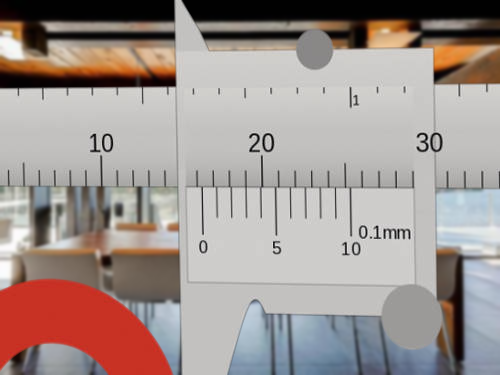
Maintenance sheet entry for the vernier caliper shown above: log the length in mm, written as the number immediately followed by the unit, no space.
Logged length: 16.3mm
